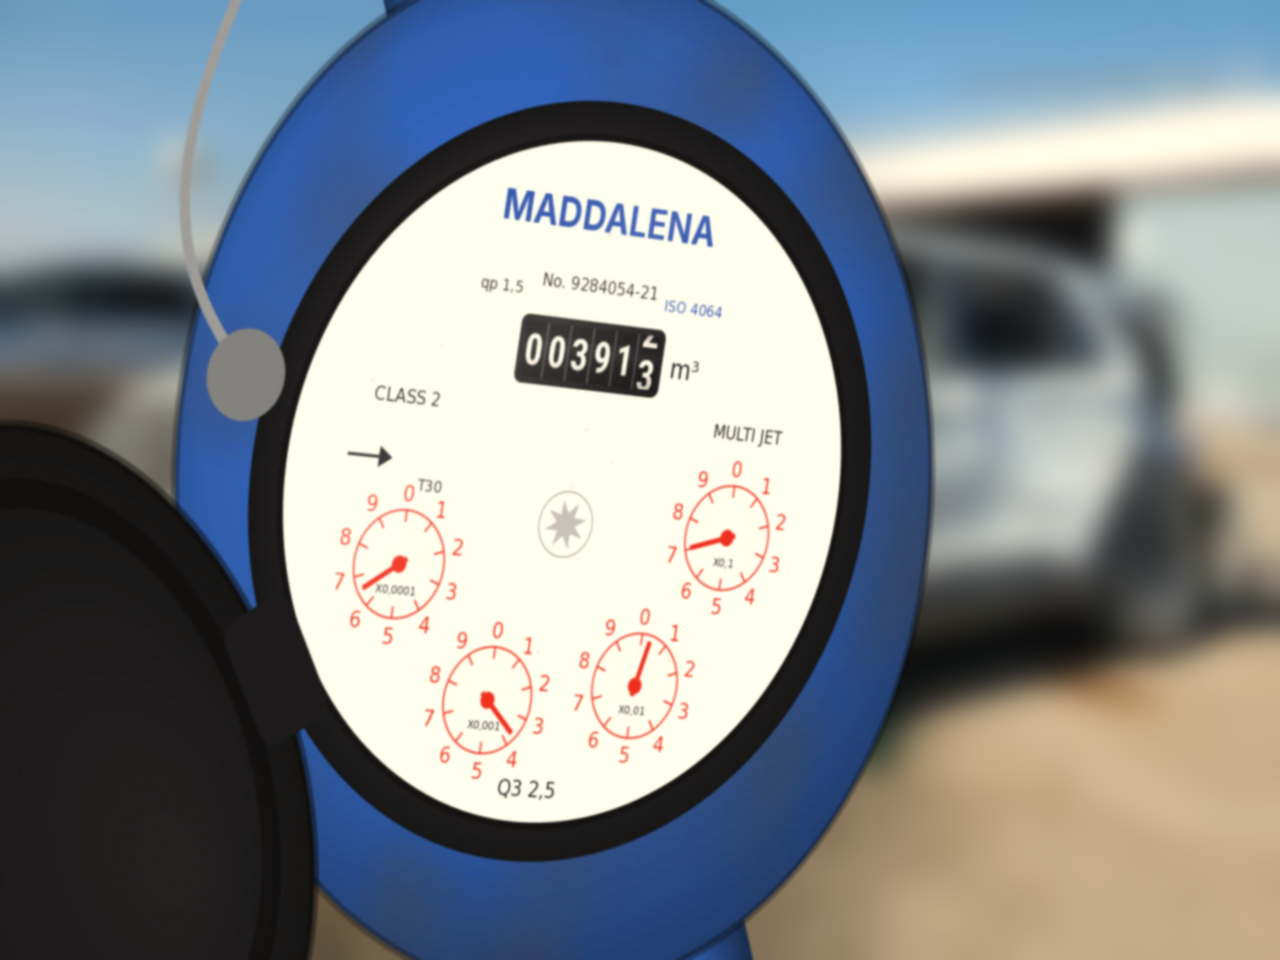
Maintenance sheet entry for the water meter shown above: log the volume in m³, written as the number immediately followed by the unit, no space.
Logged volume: 3912.7036m³
